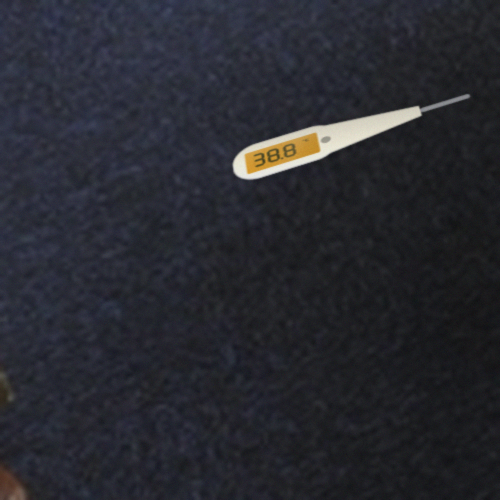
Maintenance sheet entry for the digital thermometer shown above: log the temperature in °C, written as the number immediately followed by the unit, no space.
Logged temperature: 38.8°C
